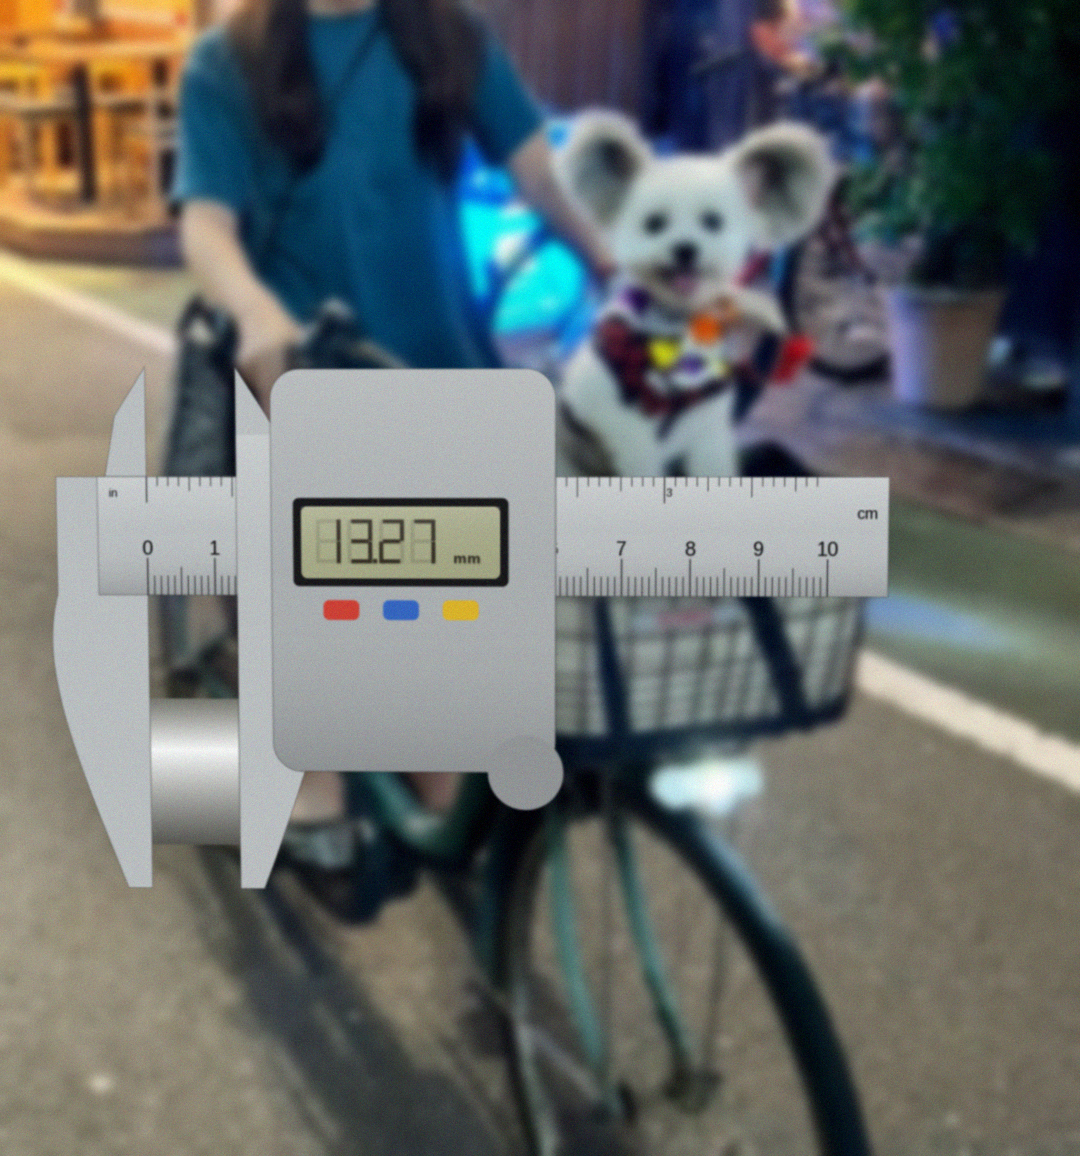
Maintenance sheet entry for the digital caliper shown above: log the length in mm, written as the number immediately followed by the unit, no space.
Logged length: 13.27mm
